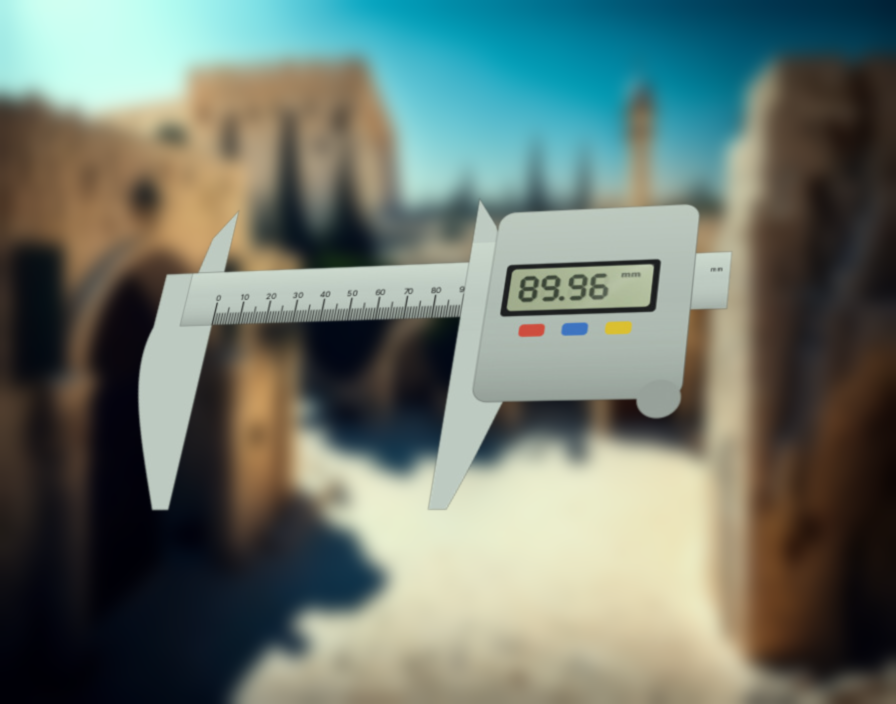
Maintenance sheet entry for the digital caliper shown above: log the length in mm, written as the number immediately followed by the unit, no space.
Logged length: 89.96mm
